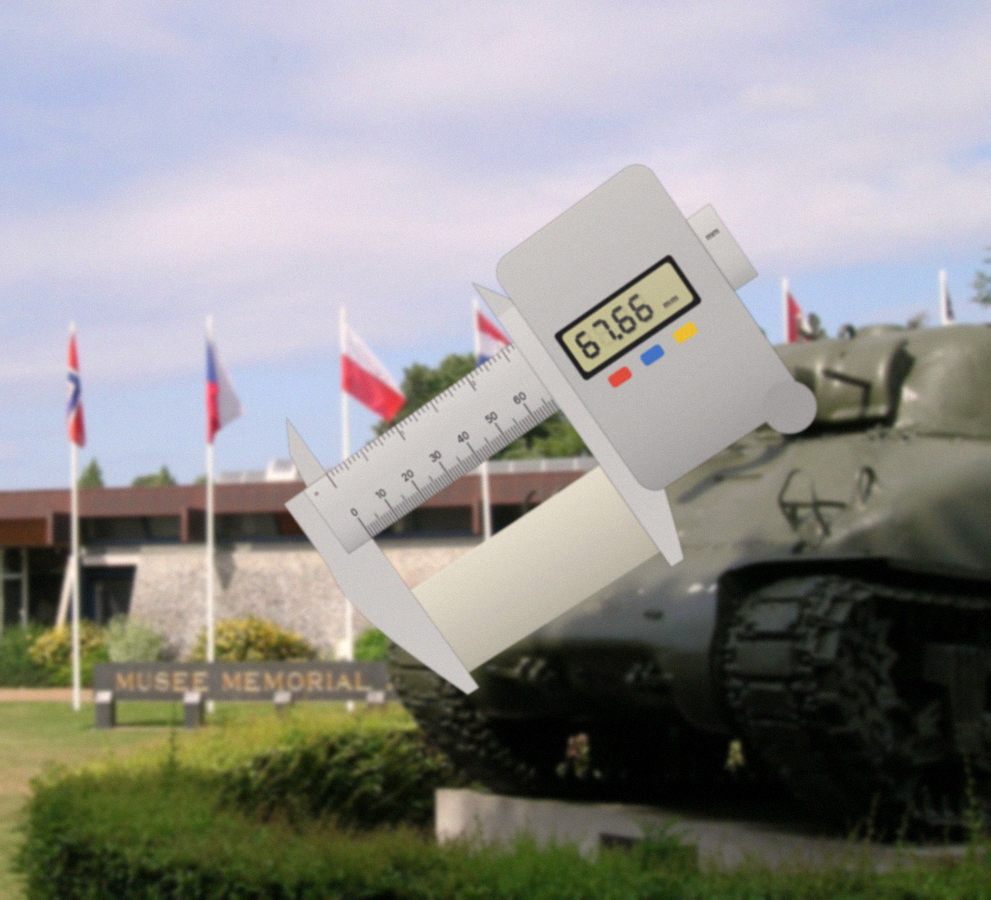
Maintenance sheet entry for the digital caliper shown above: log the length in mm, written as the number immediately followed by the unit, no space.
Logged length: 67.66mm
